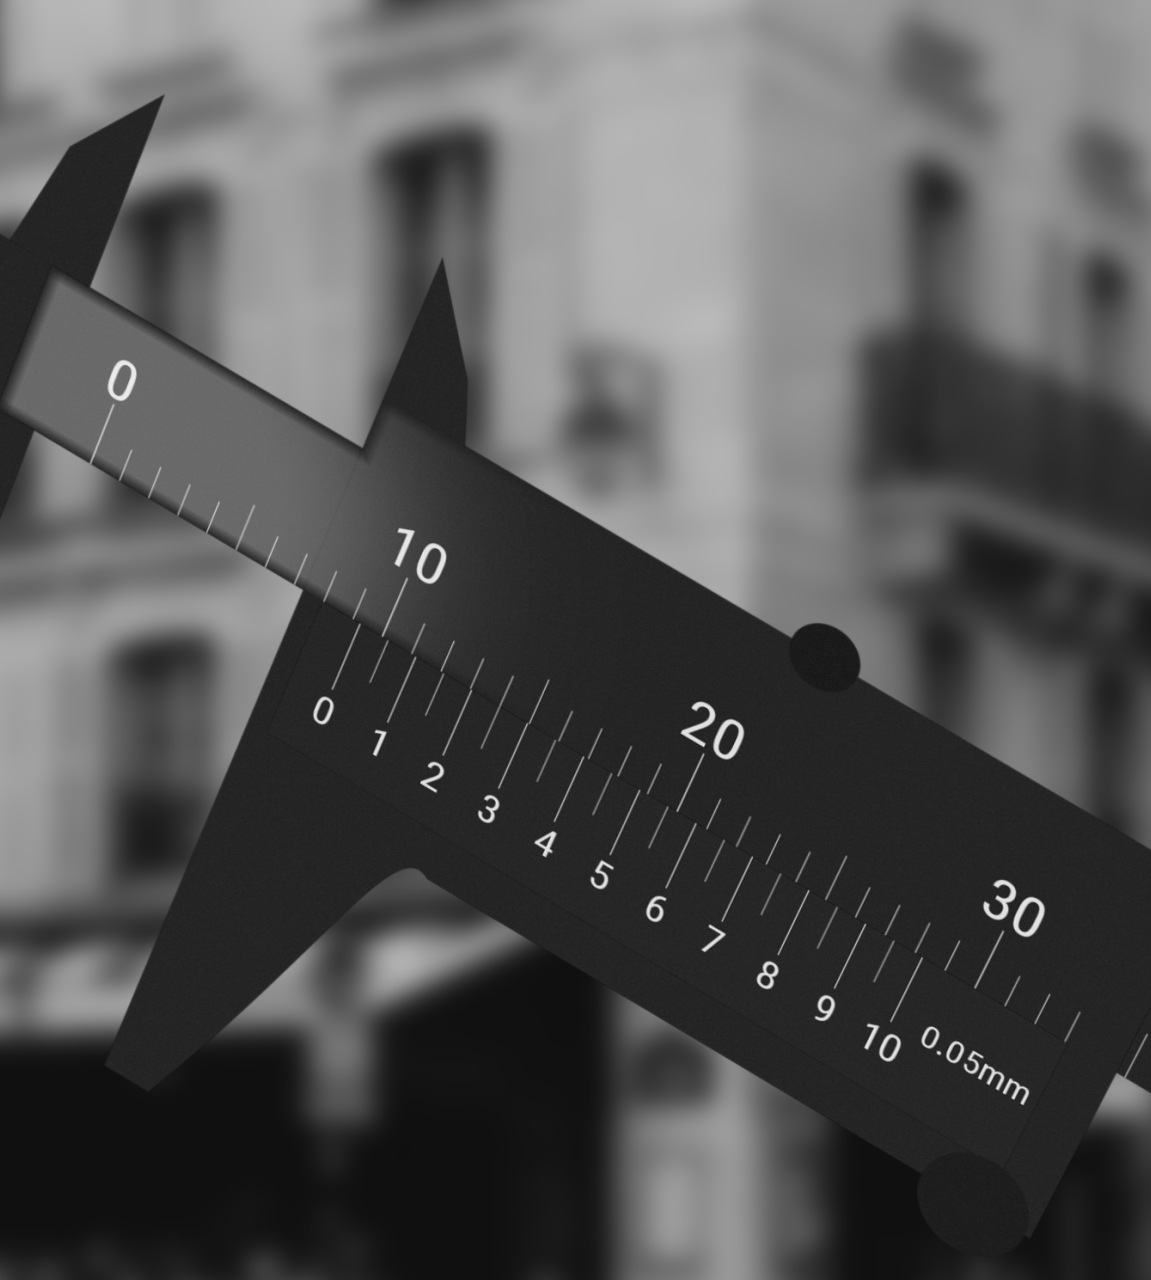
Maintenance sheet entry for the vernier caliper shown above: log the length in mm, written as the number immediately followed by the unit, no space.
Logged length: 9.25mm
